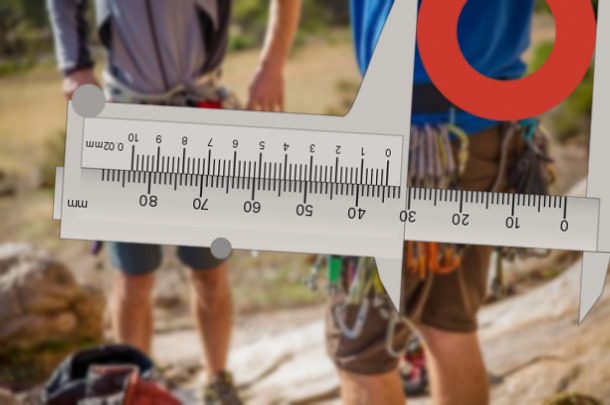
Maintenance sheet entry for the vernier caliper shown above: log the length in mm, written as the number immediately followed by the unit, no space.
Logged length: 34.5mm
